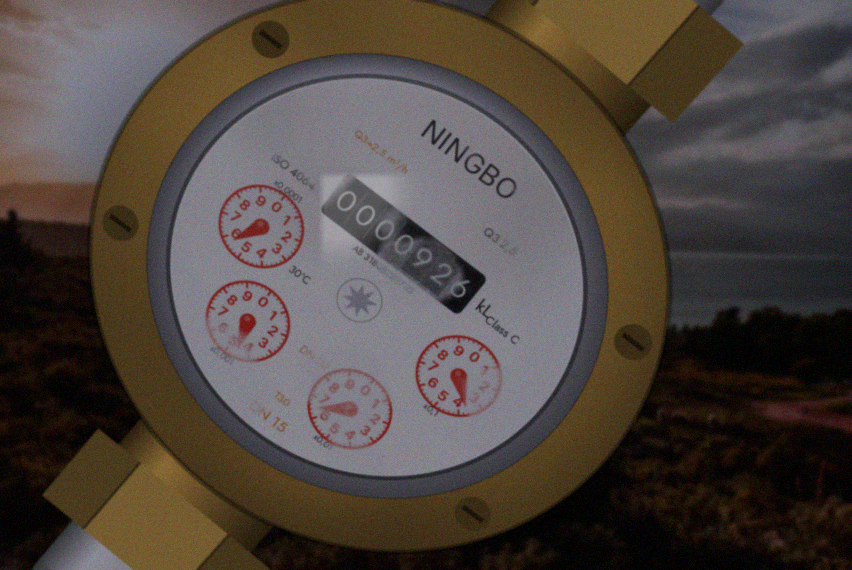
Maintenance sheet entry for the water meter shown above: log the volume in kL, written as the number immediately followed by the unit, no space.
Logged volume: 926.3645kL
